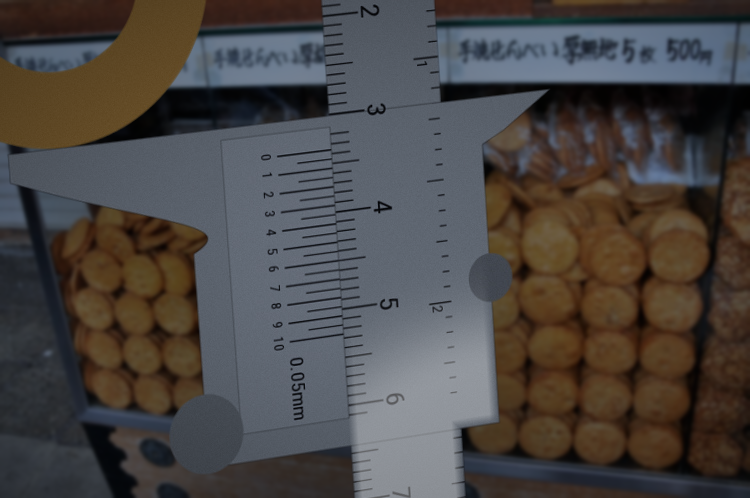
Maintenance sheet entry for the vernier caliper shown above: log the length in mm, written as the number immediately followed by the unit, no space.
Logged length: 33.6mm
